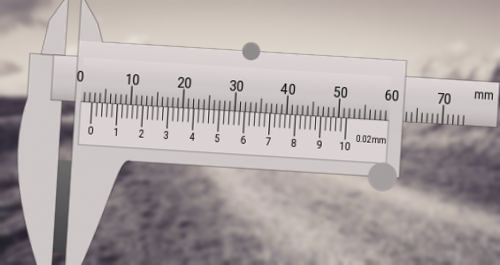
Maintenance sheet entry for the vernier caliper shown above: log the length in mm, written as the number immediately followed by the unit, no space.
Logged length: 2.5mm
